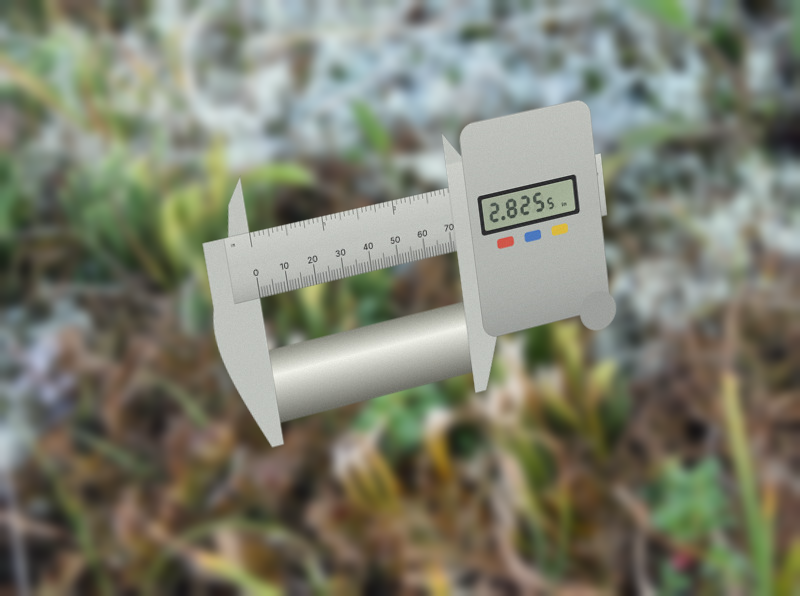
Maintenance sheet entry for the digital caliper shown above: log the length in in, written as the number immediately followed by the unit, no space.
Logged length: 2.8255in
